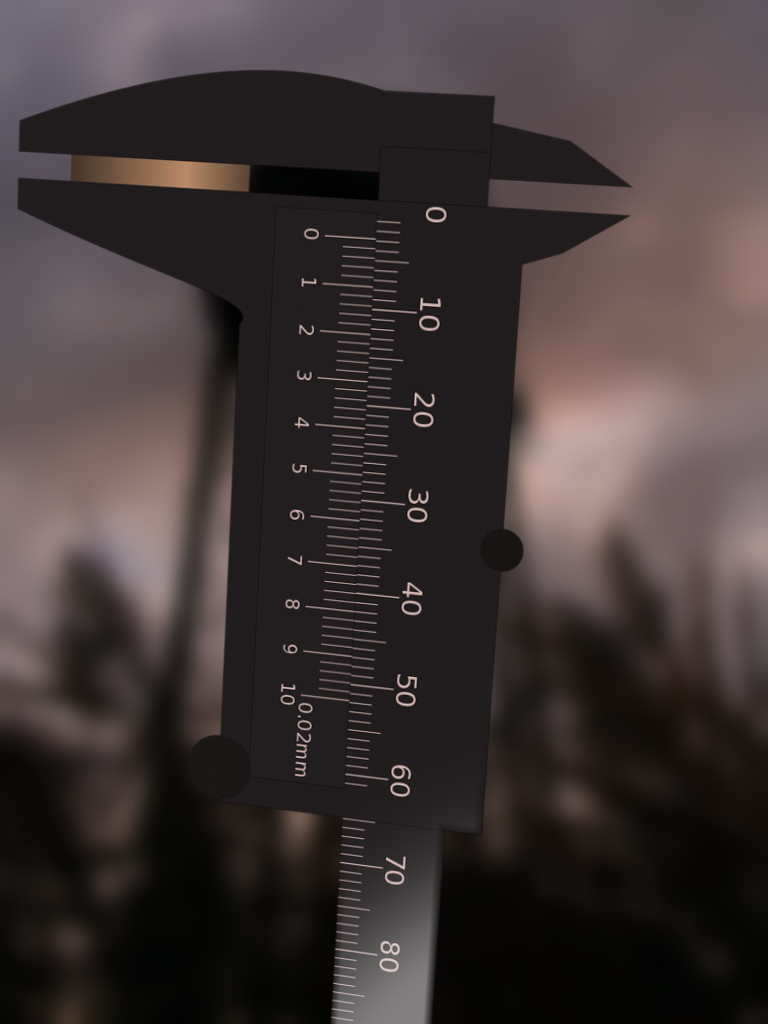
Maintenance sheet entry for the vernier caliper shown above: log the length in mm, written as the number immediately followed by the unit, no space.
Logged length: 2.8mm
